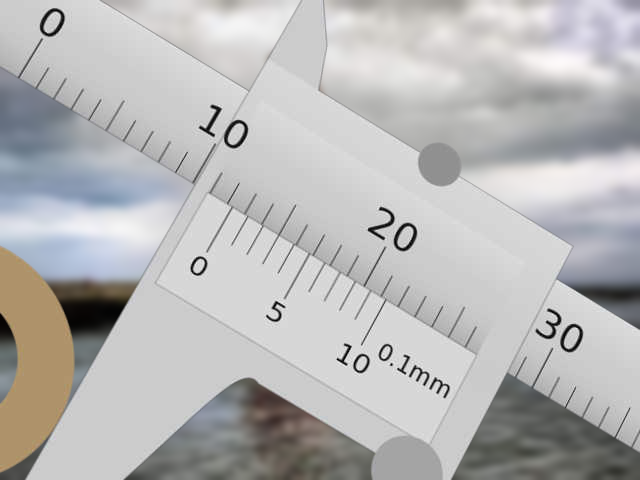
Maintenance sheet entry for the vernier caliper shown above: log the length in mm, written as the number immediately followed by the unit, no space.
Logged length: 12.3mm
